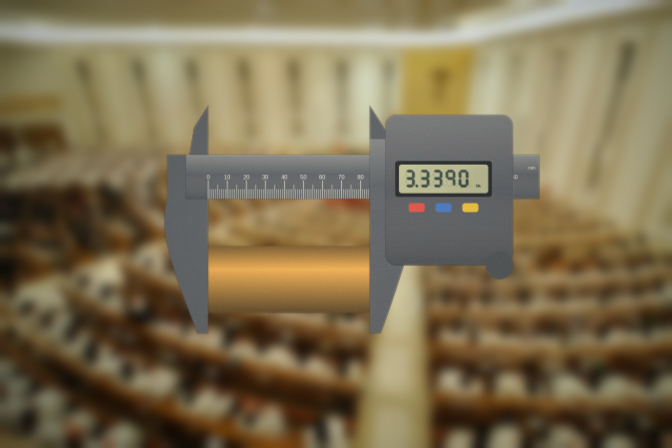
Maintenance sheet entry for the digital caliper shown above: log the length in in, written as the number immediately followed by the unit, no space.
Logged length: 3.3390in
